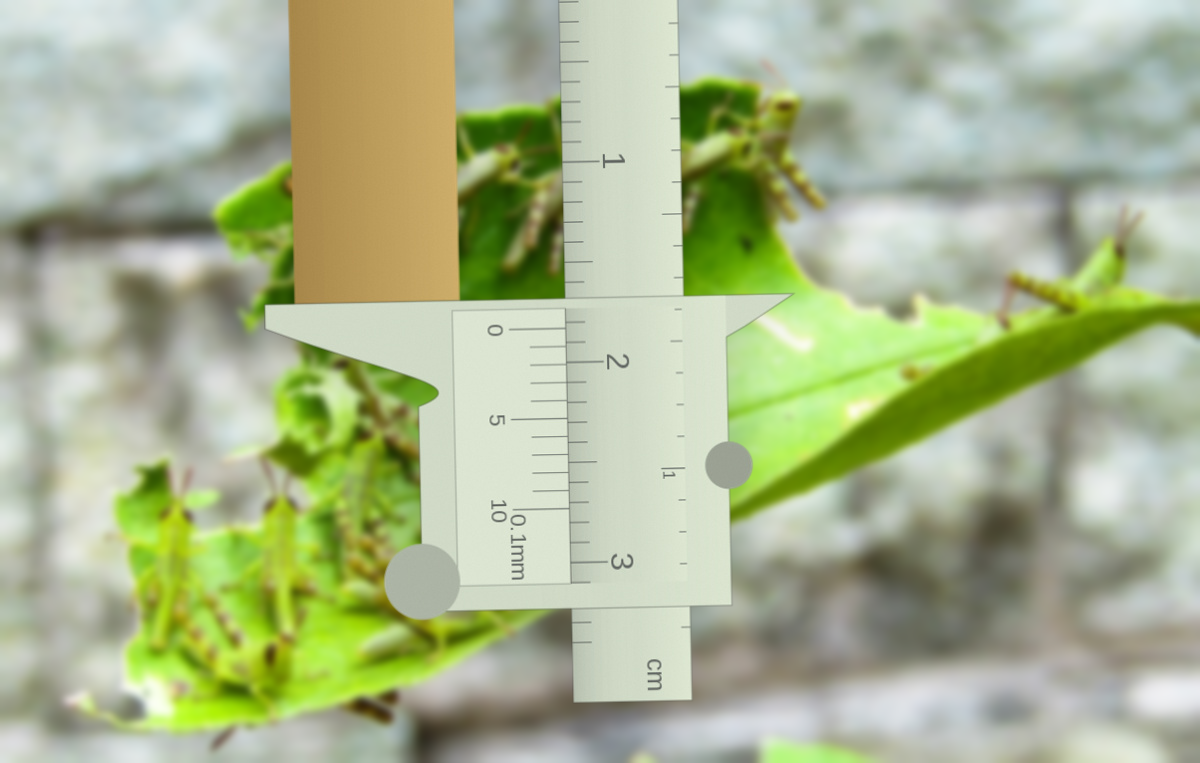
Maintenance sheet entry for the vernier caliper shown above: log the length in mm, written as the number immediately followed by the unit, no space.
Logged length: 18.3mm
